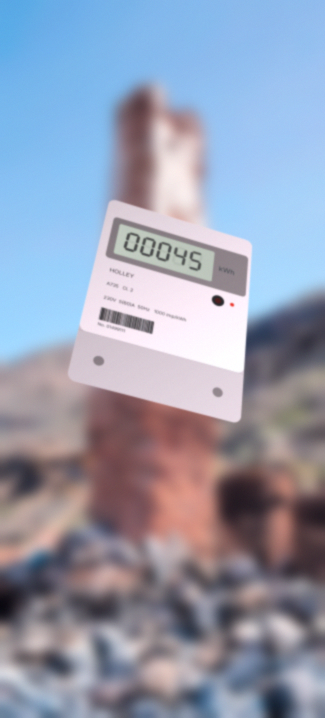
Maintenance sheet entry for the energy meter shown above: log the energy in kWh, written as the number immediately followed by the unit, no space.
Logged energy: 45kWh
